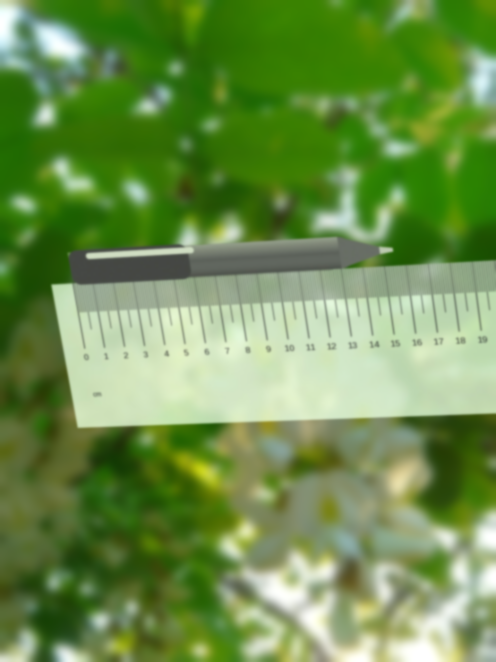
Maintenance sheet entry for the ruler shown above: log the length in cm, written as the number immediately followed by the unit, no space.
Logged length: 15.5cm
